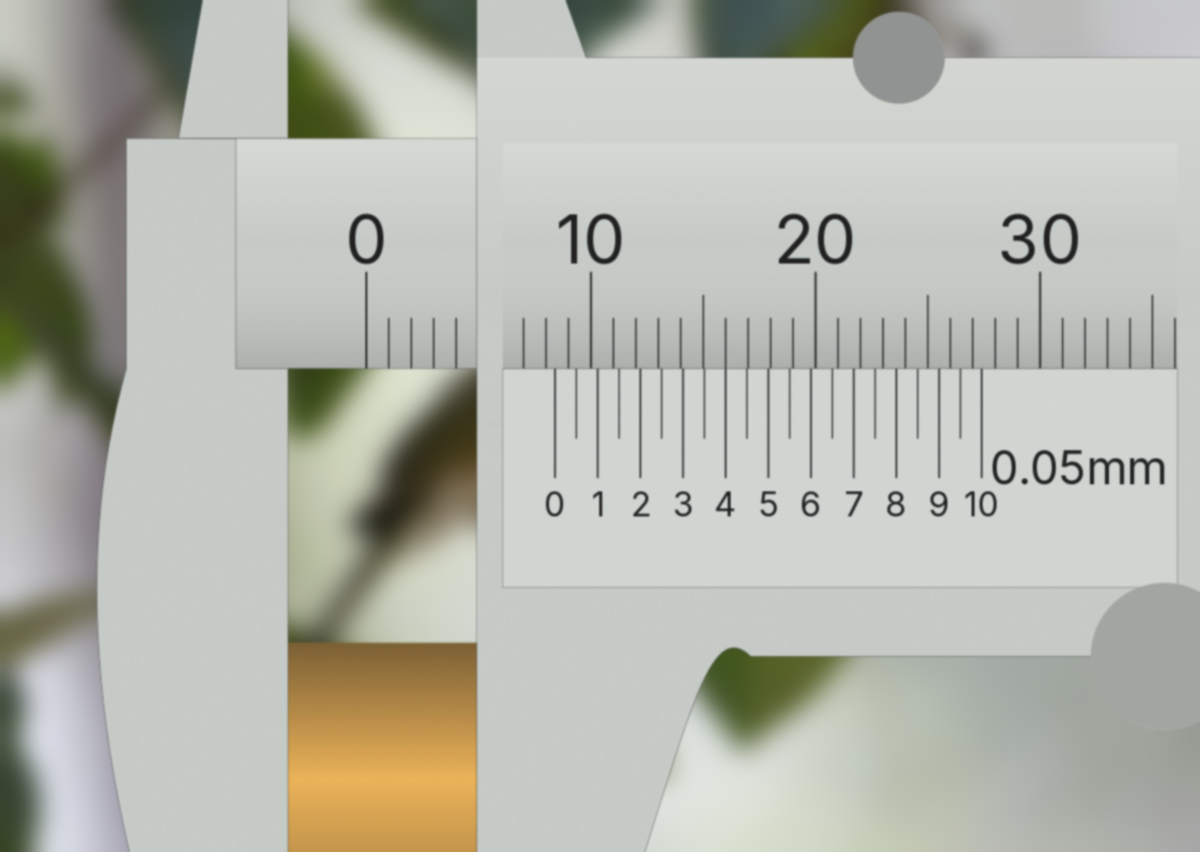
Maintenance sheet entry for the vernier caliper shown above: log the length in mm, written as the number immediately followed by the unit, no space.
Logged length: 8.4mm
